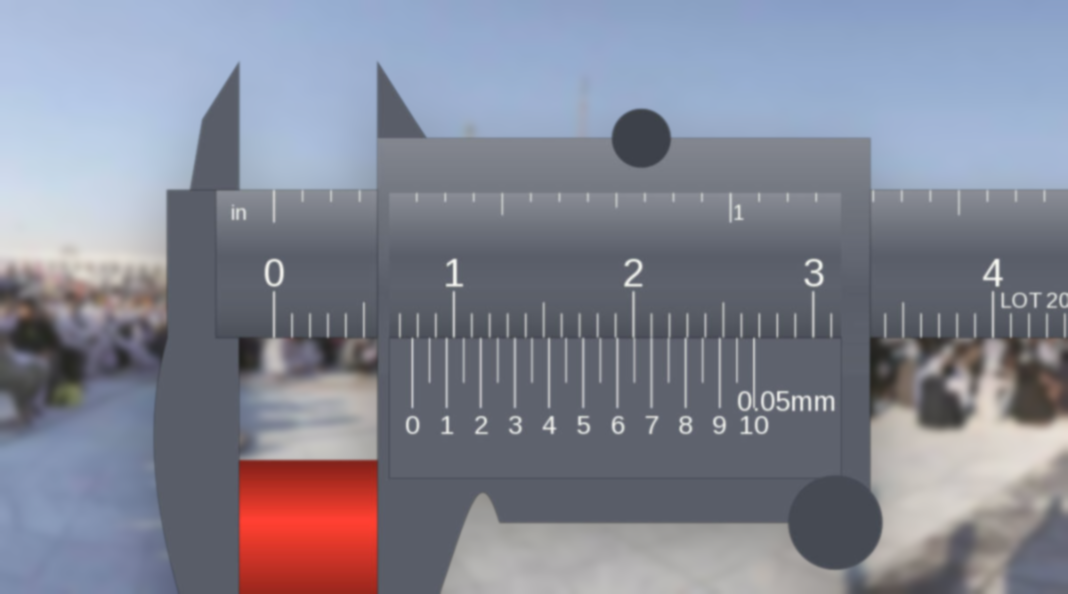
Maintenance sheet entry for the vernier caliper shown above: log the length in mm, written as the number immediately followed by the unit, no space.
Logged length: 7.7mm
